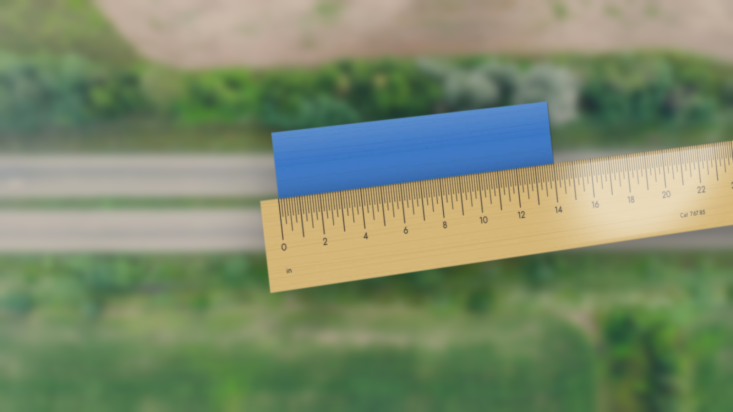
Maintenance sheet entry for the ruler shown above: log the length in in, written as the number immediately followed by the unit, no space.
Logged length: 14in
